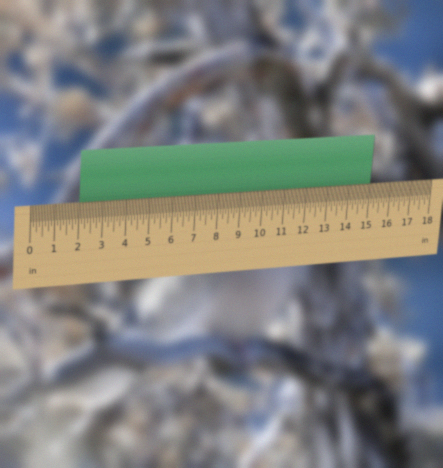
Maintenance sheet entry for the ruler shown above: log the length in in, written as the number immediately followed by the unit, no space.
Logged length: 13in
